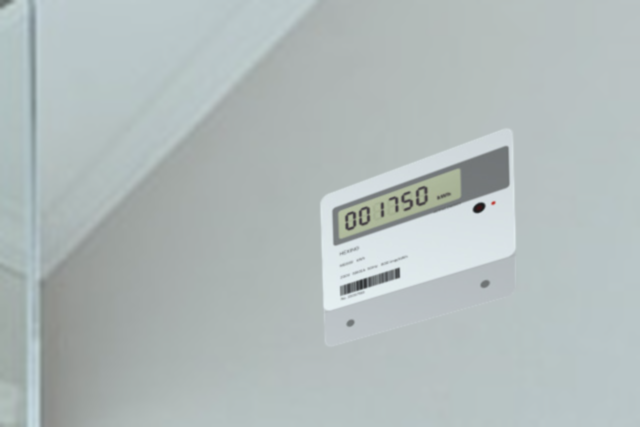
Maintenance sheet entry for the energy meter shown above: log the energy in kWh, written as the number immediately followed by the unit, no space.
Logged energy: 1750kWh
